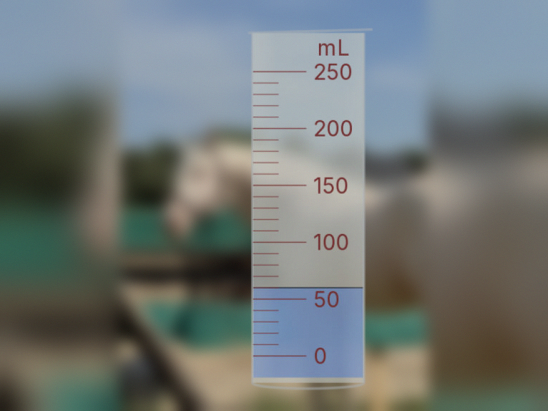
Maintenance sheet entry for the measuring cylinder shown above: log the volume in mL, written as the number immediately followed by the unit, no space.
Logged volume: 60mL
